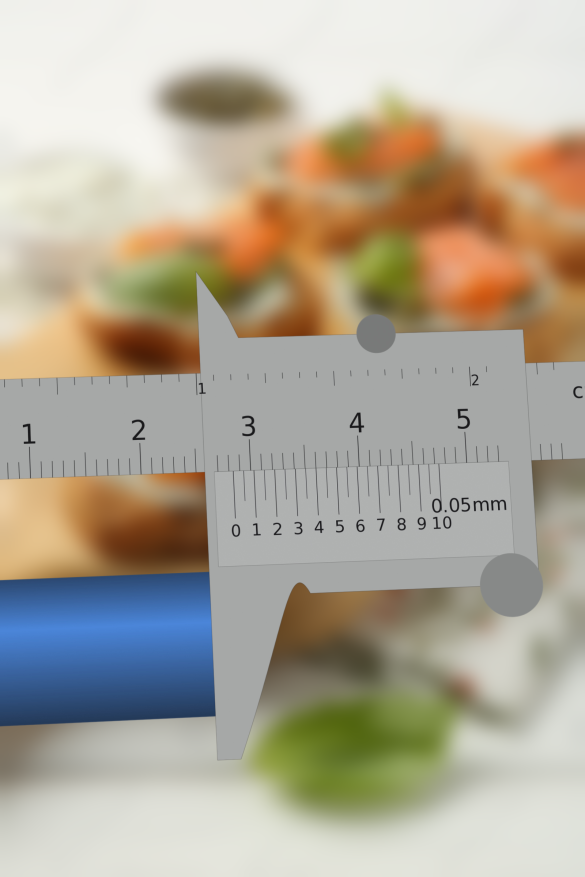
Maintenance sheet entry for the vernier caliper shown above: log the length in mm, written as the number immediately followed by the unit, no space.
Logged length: 28.4mm
